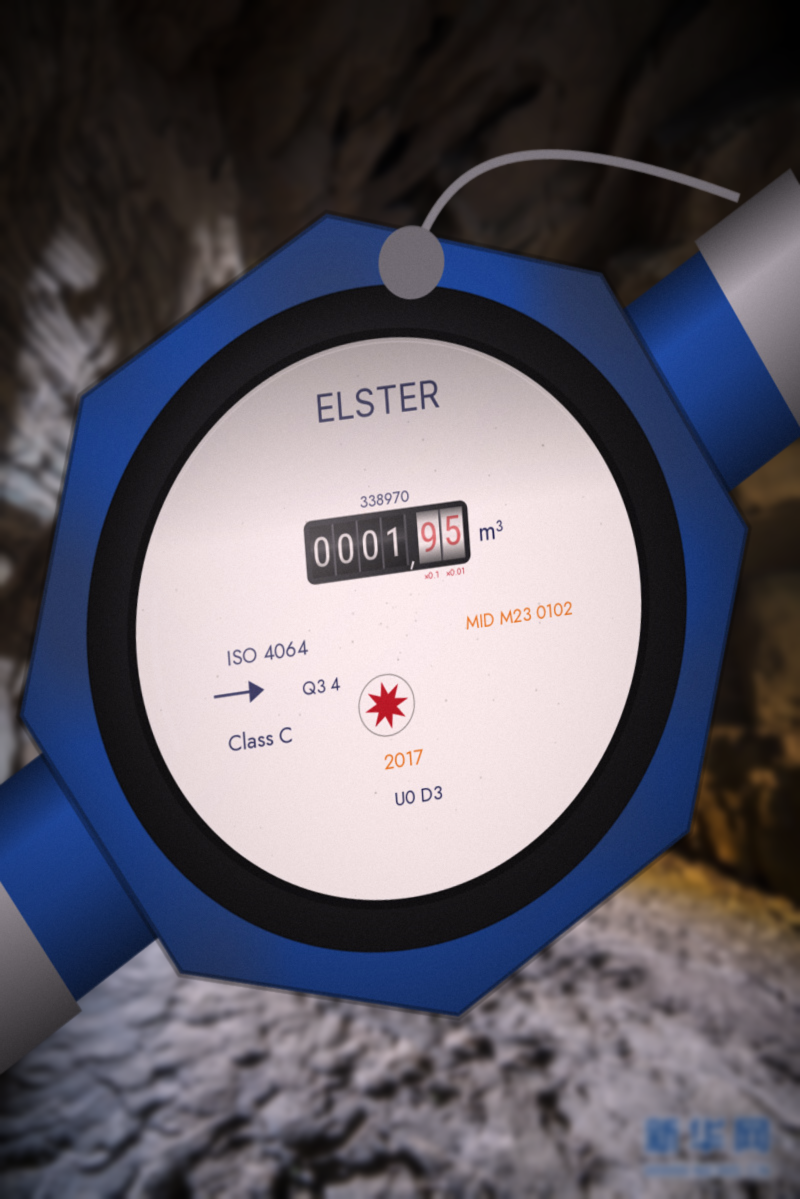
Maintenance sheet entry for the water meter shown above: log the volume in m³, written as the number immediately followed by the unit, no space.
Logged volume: 1.95m³
